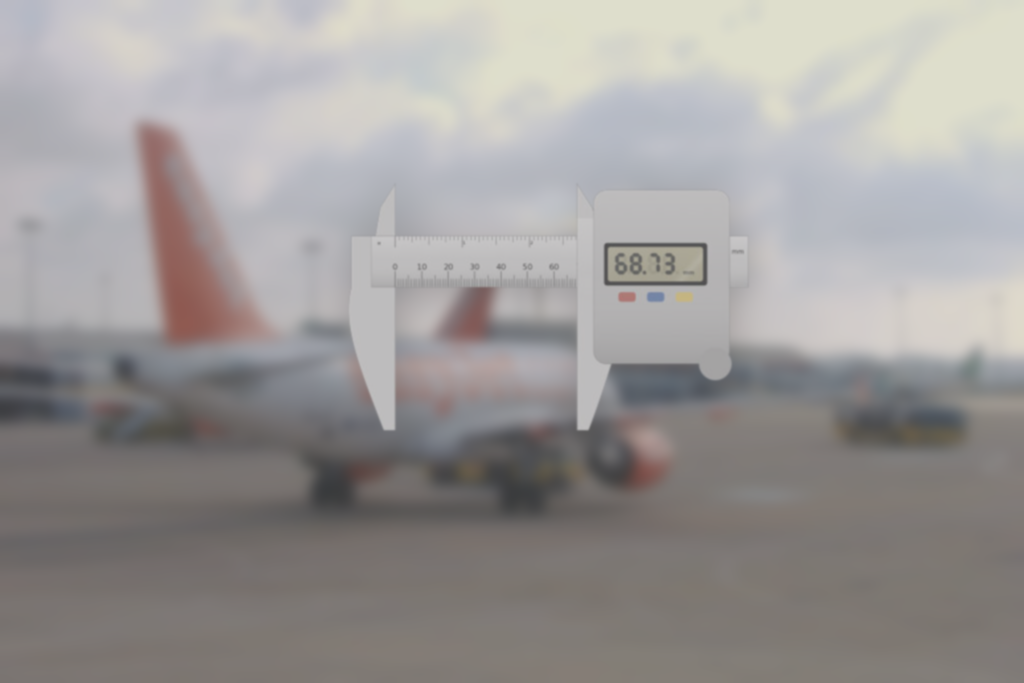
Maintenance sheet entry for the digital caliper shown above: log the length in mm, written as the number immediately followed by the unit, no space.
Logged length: 68.73mm
